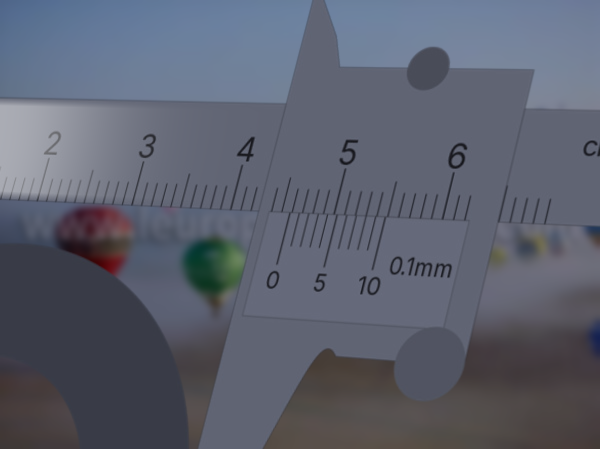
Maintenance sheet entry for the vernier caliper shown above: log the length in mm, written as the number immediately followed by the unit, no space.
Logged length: 45.8mm
